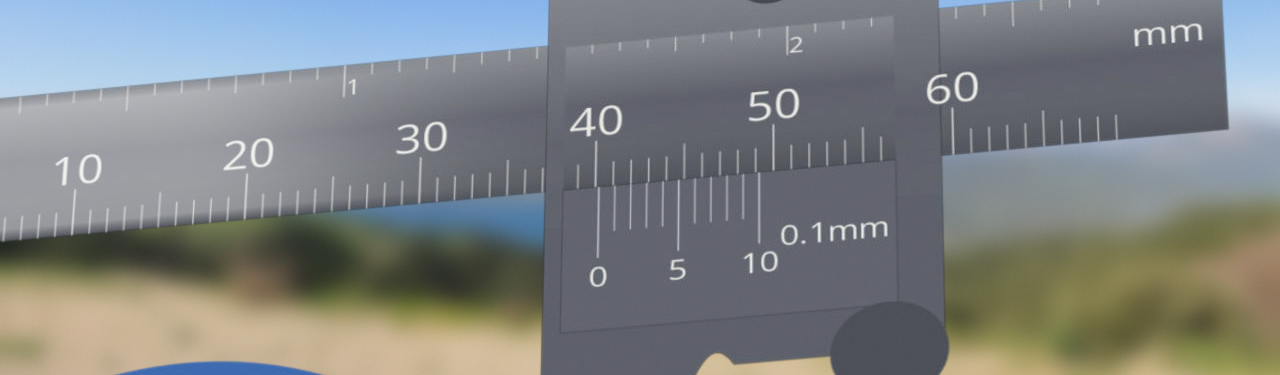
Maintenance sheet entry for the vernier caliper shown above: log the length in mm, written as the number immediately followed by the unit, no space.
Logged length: 40.2mm
